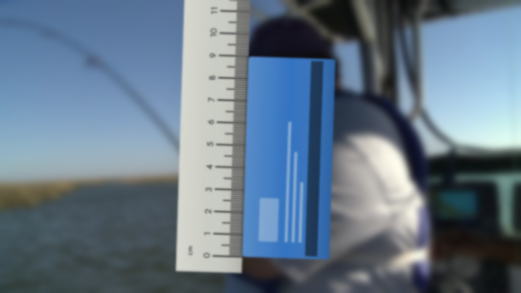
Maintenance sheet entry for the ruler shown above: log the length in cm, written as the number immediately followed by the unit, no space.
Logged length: 9cm
